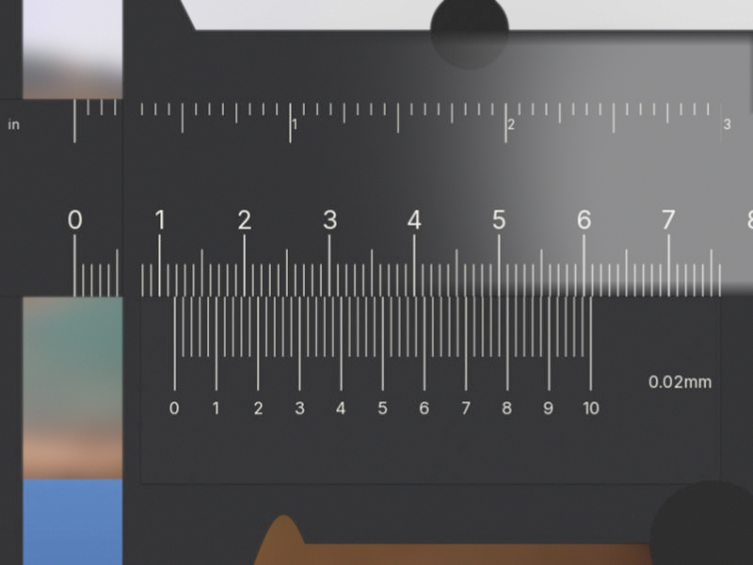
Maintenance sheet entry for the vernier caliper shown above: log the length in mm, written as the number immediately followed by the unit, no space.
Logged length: 11.8mm
